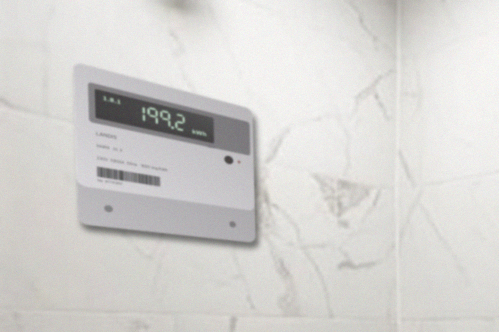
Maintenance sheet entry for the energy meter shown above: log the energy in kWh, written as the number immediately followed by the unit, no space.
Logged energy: 199.2kWh
